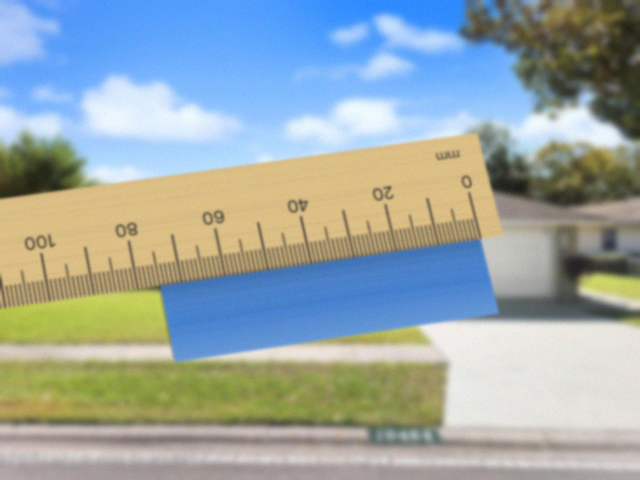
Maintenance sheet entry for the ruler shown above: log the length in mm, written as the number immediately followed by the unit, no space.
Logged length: 75mm
